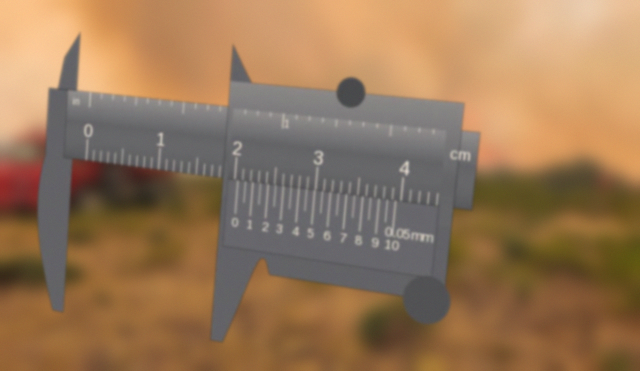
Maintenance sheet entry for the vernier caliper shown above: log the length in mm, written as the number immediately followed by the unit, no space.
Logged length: 20.4mm
